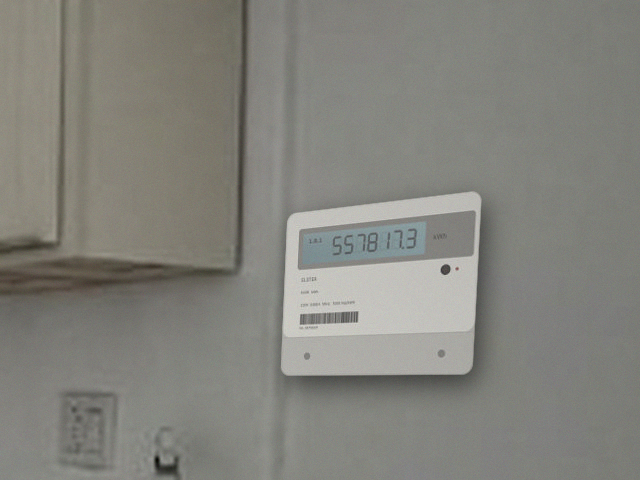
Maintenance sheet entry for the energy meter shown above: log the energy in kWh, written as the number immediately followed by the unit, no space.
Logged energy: 557817.3kWh
